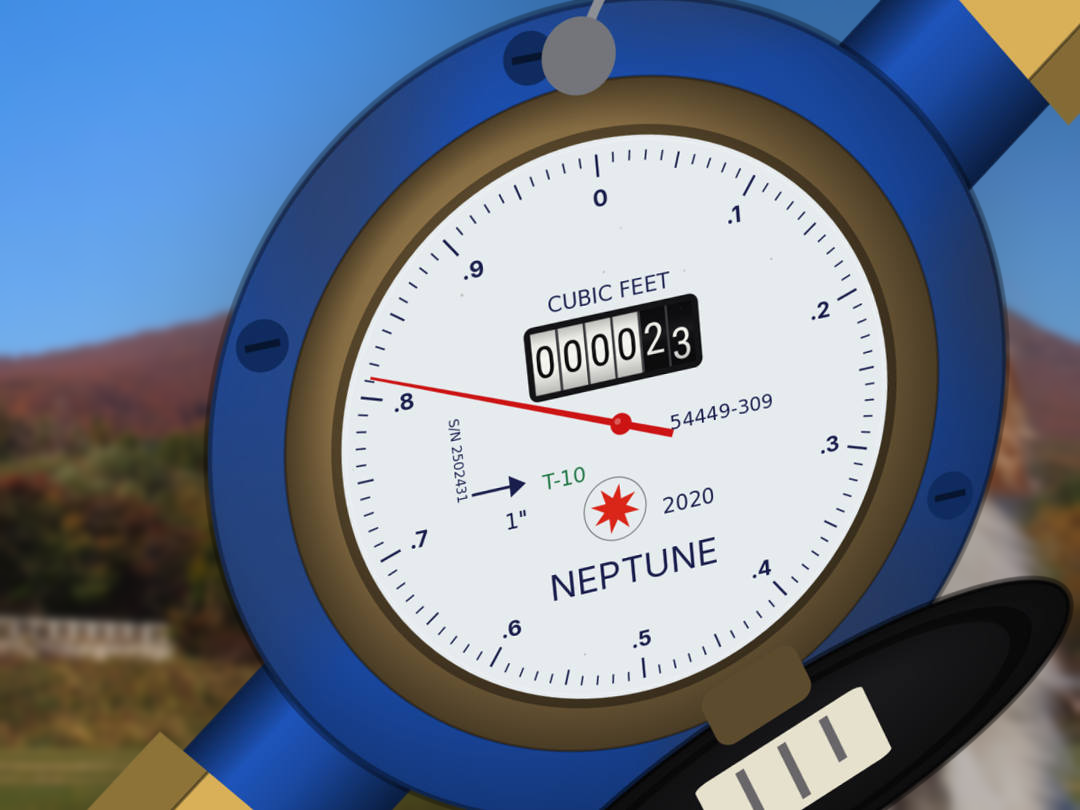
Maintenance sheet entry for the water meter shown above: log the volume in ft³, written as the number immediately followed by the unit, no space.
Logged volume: 22.81ft³
